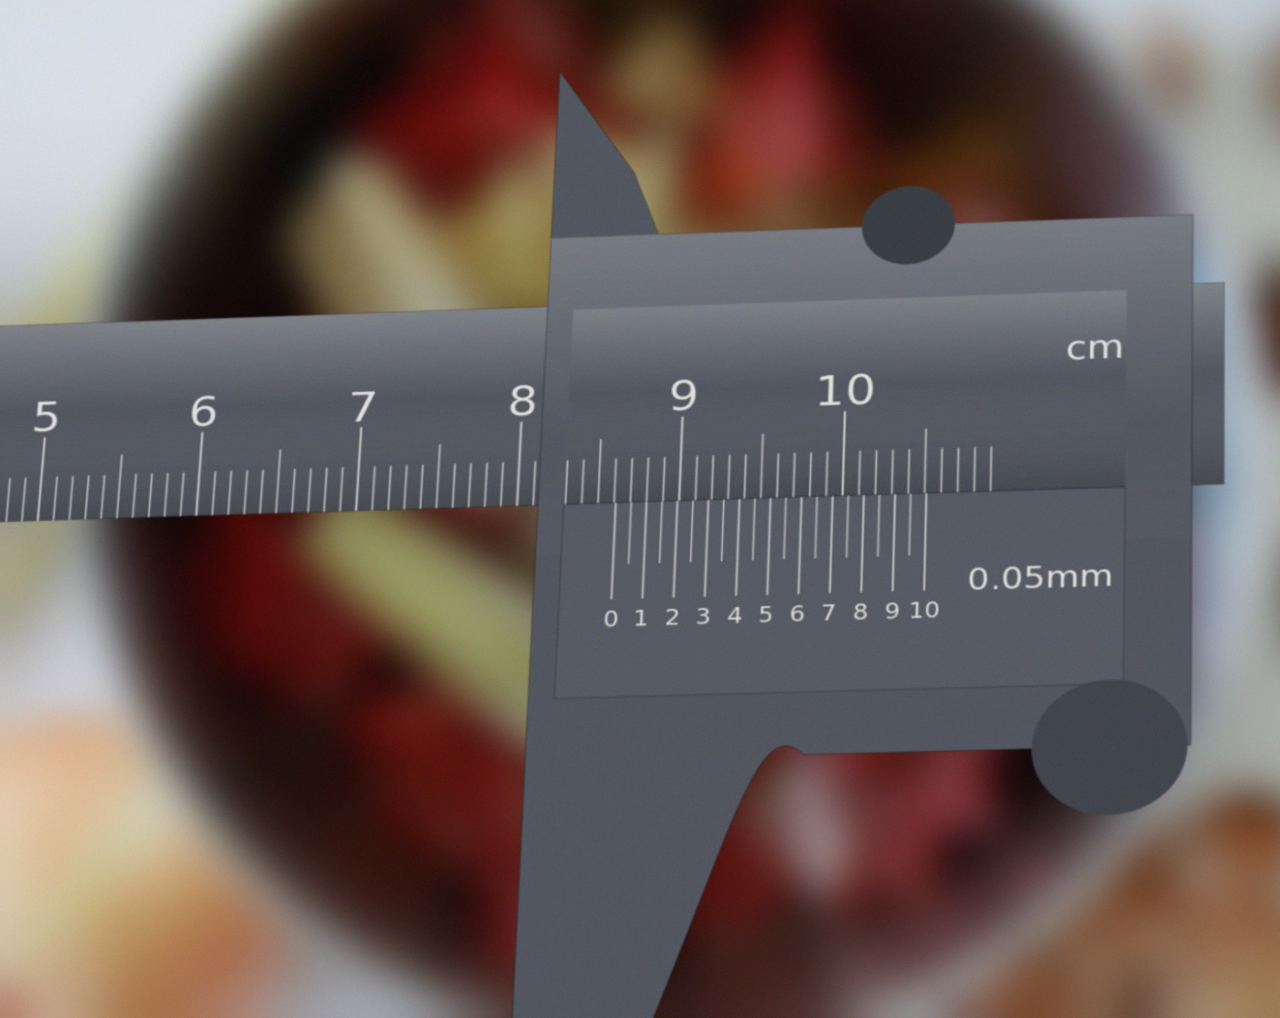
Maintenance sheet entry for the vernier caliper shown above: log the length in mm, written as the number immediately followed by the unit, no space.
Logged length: 86.1mm
